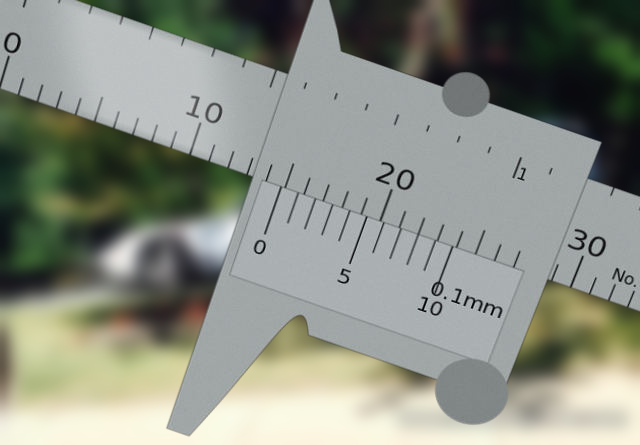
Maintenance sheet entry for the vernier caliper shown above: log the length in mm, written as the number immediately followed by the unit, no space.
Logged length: 14.8mm
